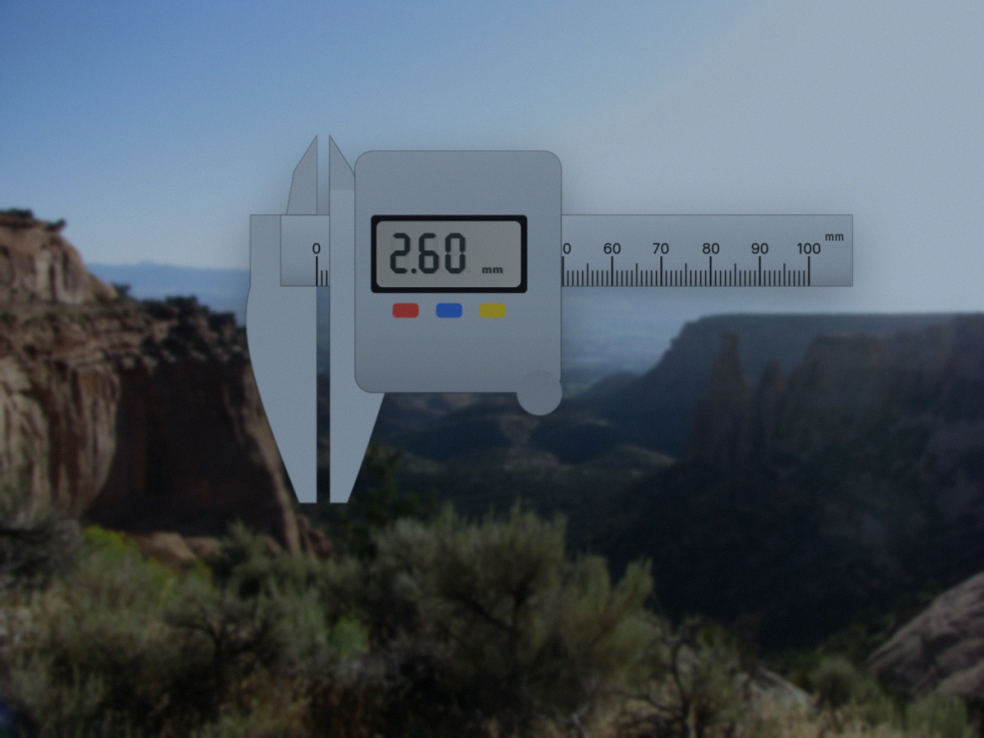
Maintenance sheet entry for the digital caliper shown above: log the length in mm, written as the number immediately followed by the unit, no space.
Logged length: 2.60mm
